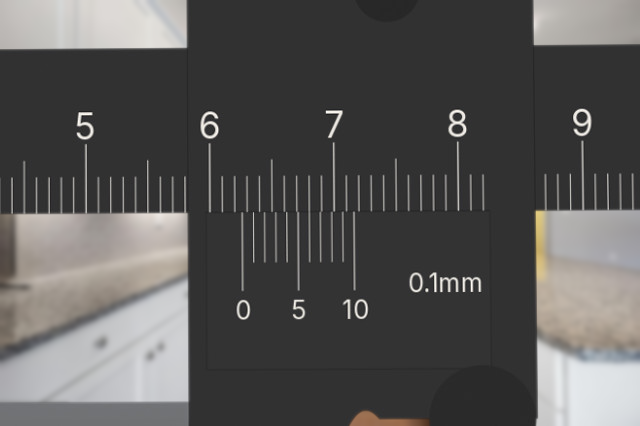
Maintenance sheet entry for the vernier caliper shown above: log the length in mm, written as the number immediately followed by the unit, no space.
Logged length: 62.6mm
